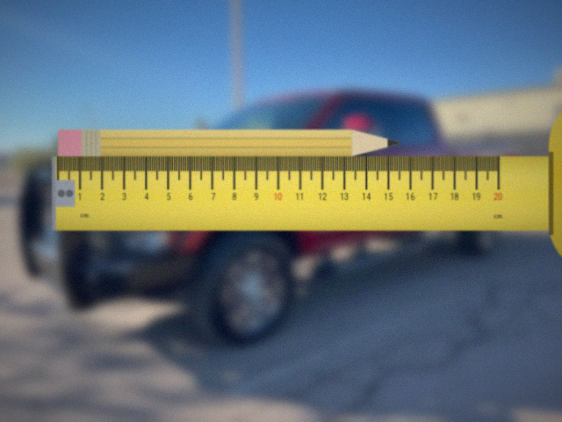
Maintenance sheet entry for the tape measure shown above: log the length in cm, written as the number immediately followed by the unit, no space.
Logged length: 15.5cm
